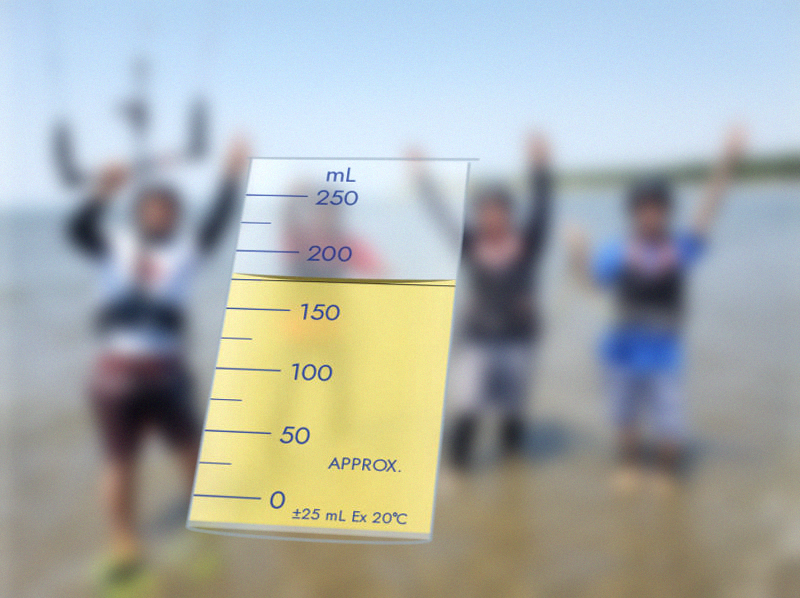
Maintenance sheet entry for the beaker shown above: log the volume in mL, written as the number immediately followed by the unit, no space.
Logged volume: 175mL
